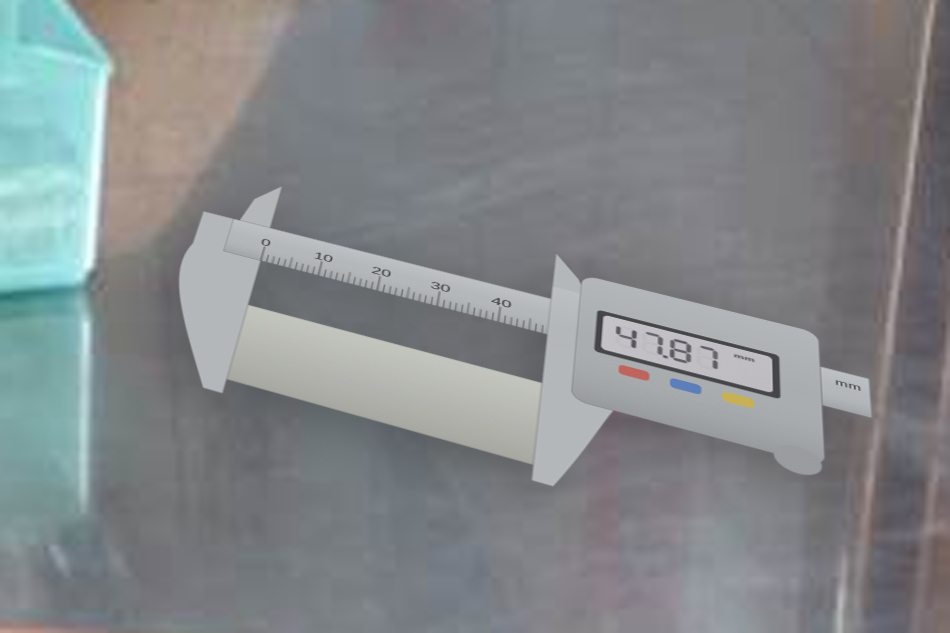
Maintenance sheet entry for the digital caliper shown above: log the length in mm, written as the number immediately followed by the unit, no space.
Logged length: 47.87mm
